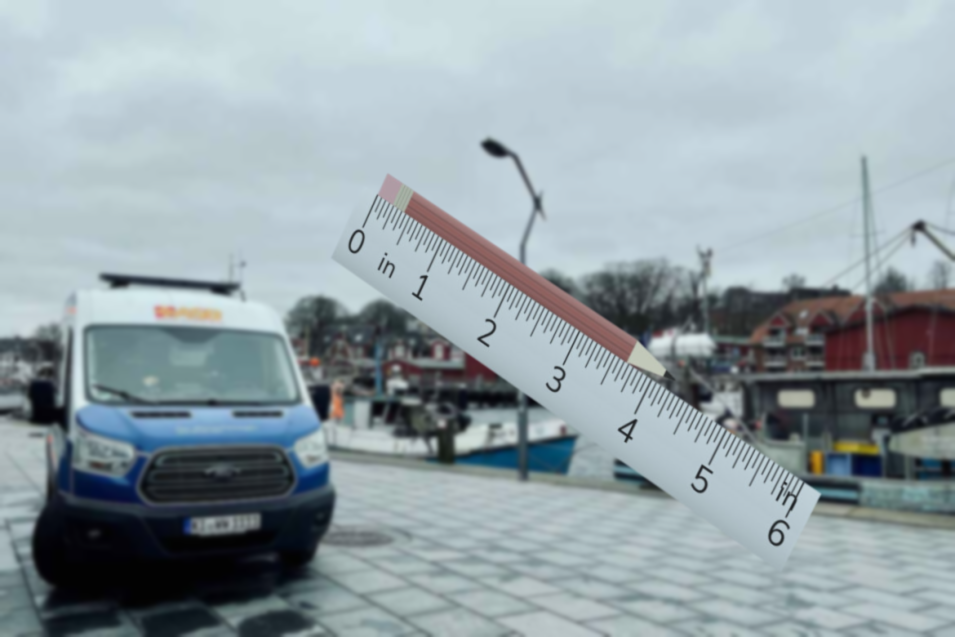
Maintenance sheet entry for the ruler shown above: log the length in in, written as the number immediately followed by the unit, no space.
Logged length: 4.25in
